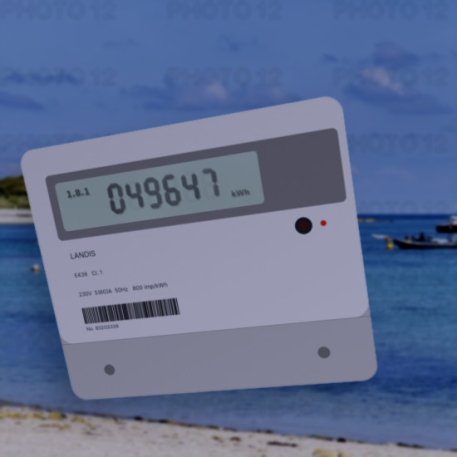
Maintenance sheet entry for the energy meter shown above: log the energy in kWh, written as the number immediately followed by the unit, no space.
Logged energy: 49647kWh
